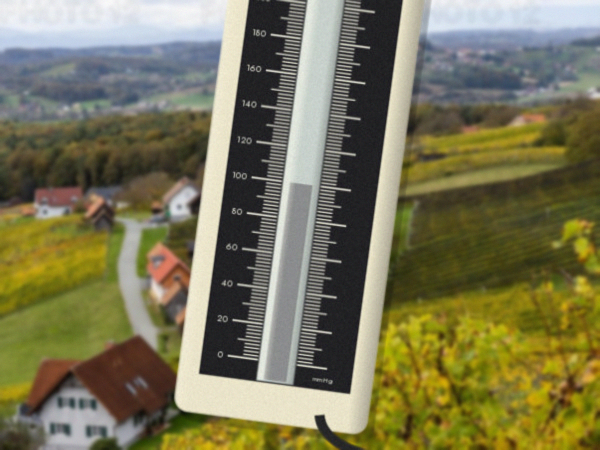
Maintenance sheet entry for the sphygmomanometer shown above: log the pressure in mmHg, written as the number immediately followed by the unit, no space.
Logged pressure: 100mmHg
